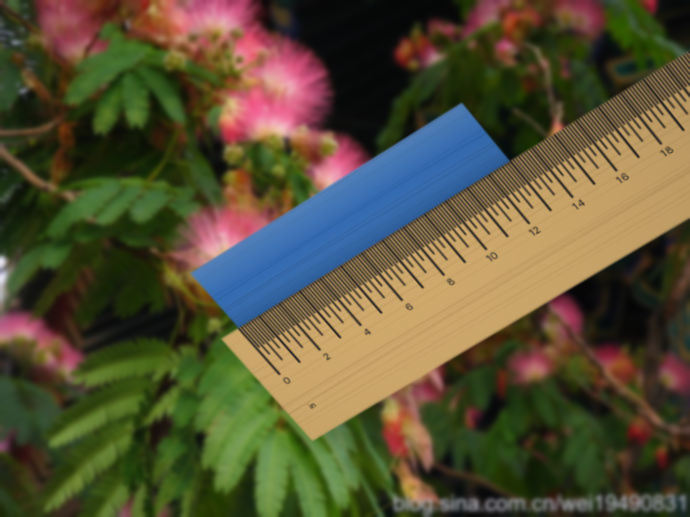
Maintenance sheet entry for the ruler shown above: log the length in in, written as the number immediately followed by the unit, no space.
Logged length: 13in
